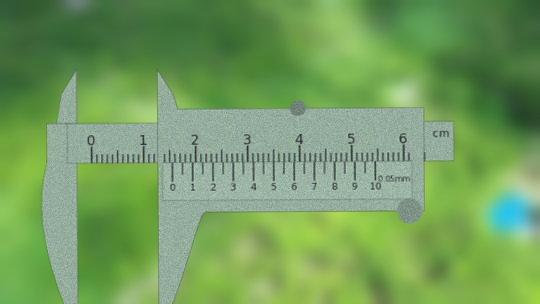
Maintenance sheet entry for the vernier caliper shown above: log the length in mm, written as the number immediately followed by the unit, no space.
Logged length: 15.5mm
